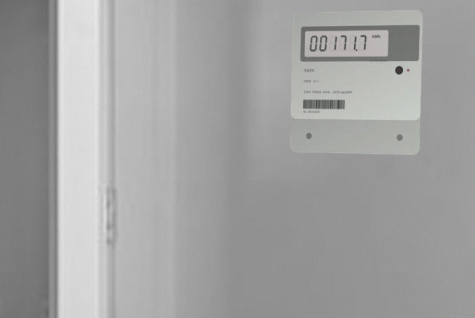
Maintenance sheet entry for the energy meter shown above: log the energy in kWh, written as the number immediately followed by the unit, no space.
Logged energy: 171.7kWh
